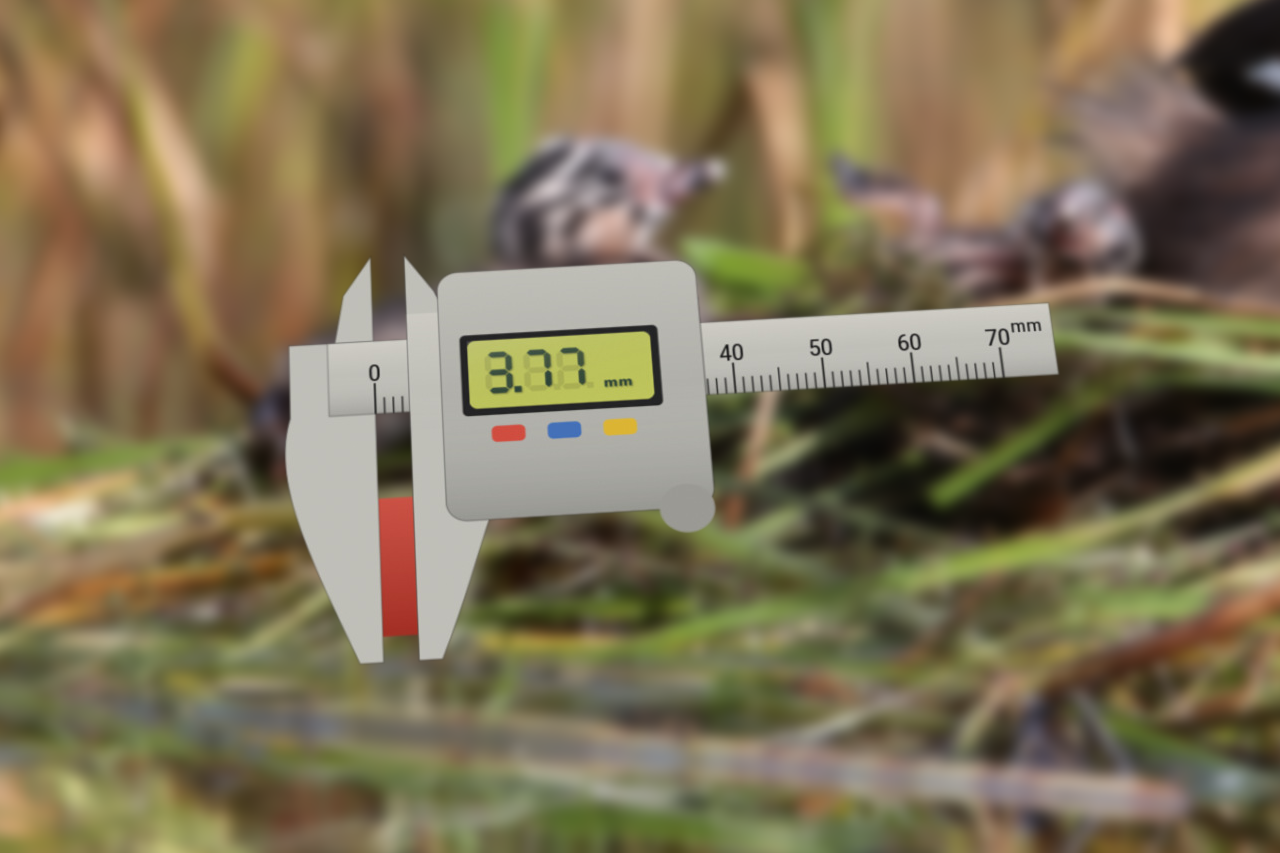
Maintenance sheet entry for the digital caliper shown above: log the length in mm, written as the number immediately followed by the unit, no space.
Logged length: 3.77mm
